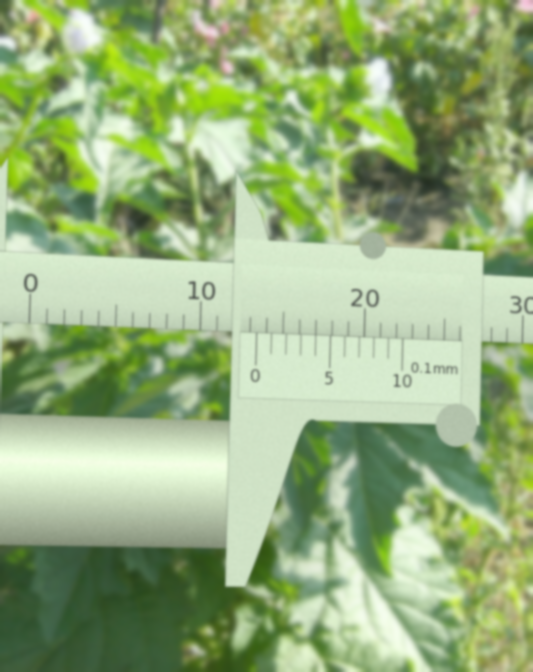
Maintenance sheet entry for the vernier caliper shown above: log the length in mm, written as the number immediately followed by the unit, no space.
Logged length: 13.4mm
